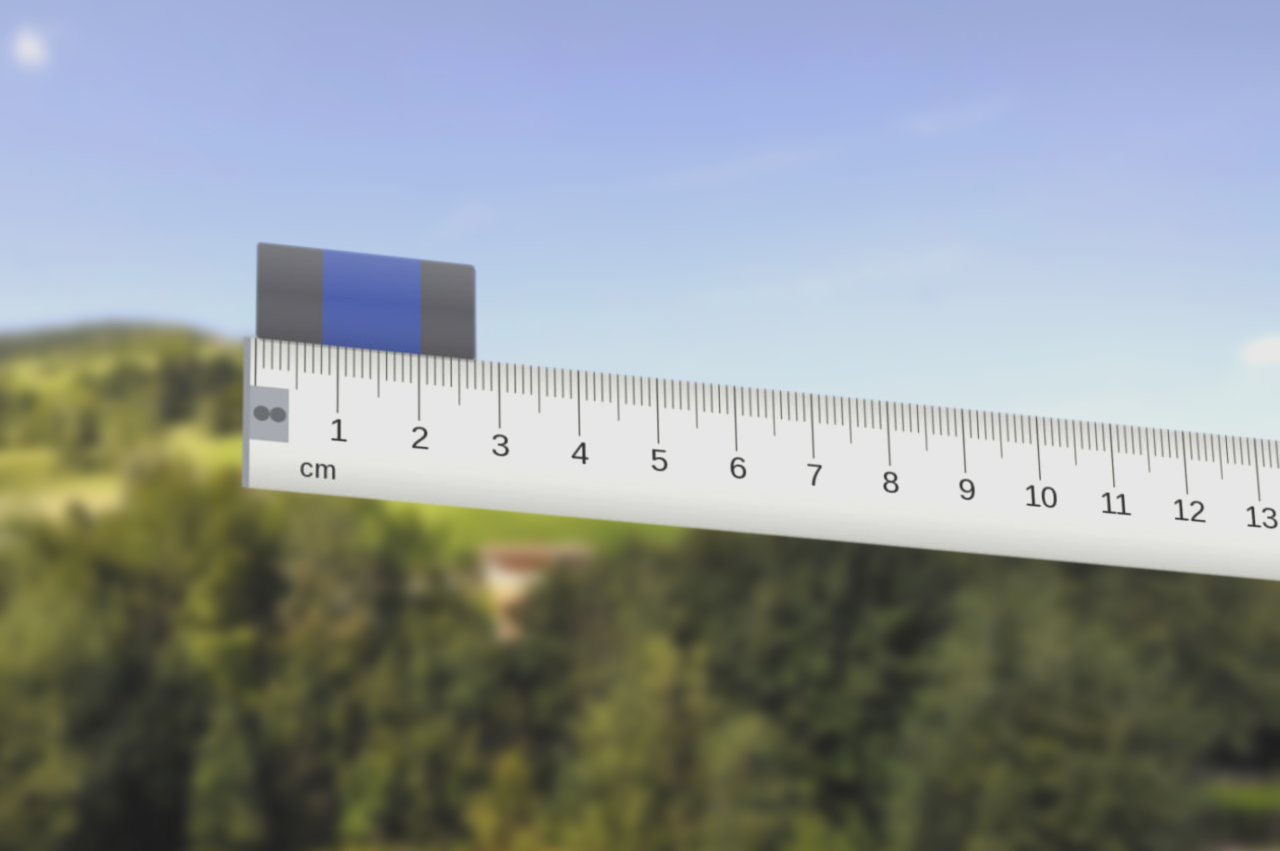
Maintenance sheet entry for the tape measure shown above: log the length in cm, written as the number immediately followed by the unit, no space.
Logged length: 2.7cm
